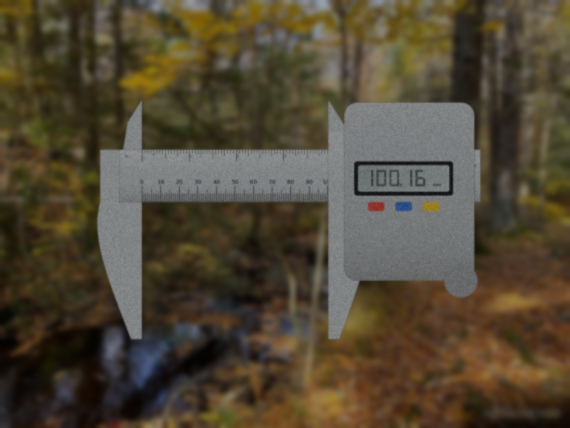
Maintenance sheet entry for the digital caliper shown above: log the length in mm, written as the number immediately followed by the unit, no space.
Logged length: 100.16mm
